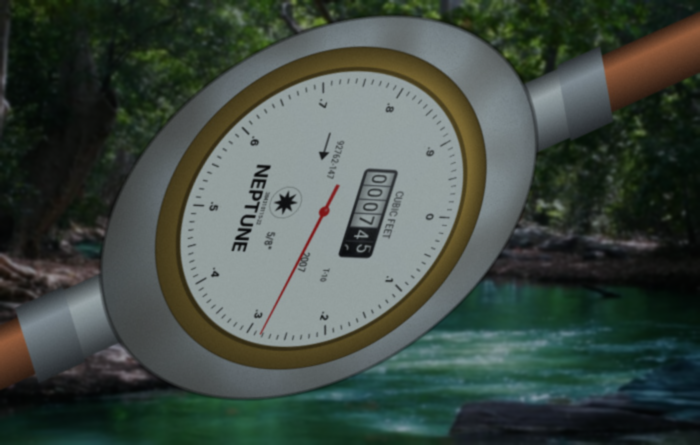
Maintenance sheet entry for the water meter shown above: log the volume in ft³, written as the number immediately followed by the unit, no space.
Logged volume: 745.28ft³
